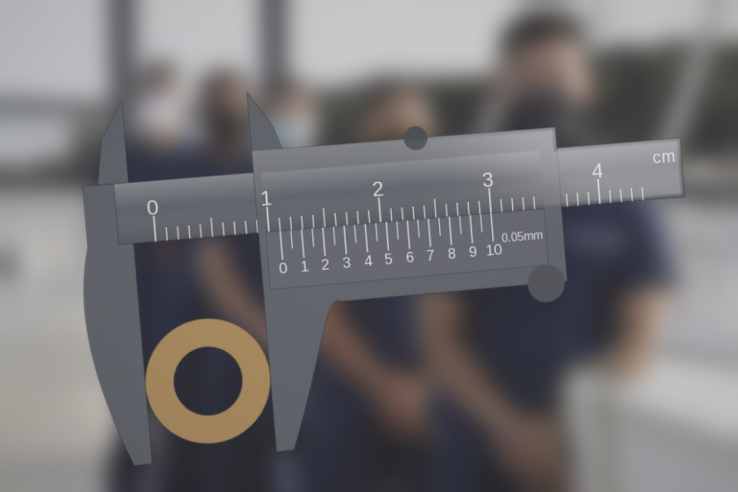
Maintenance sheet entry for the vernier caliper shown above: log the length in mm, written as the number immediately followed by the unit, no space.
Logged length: 11.0mm
